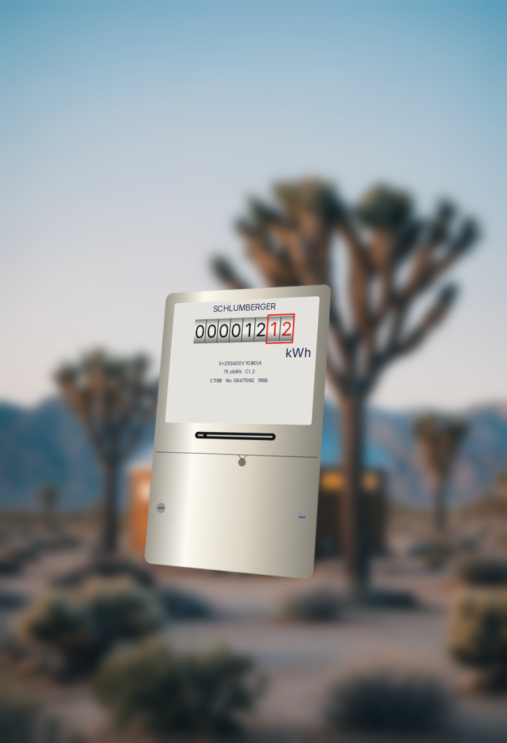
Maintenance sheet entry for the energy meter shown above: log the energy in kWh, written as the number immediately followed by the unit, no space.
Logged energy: 12.12kWh
